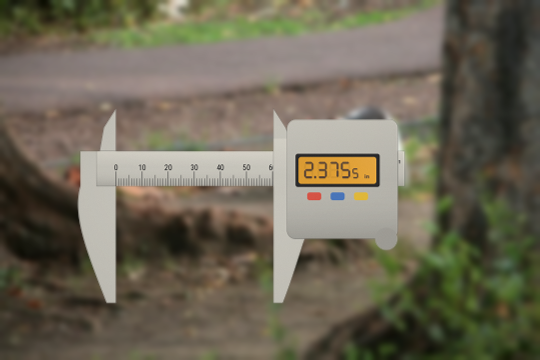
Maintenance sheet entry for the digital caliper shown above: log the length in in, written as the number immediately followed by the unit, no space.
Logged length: 2.3755in
